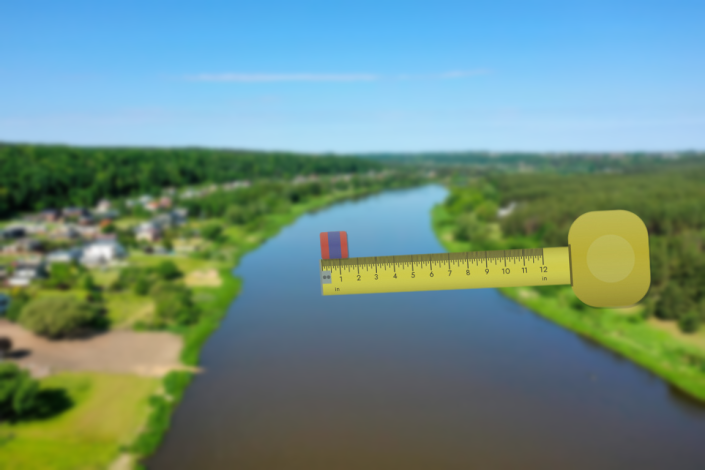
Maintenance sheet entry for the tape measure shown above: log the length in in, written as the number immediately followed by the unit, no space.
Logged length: 1.5in
